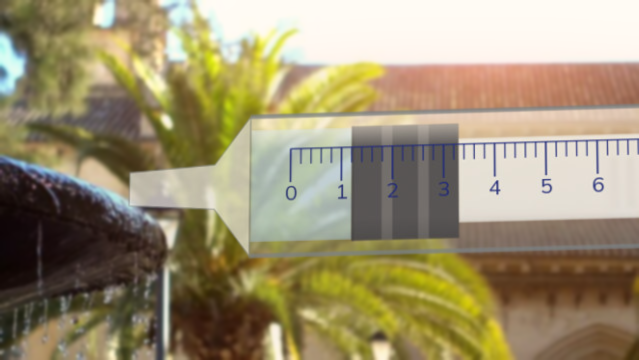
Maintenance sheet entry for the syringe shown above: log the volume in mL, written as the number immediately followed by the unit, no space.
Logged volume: 1.2mL
